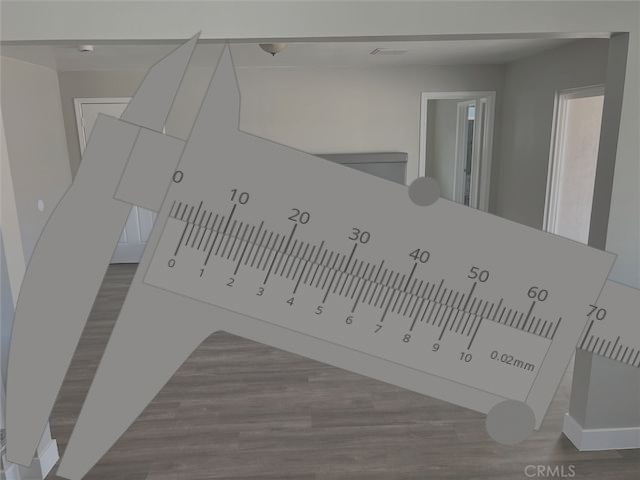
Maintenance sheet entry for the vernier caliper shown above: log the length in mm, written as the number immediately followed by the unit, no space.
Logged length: 4.2mm
